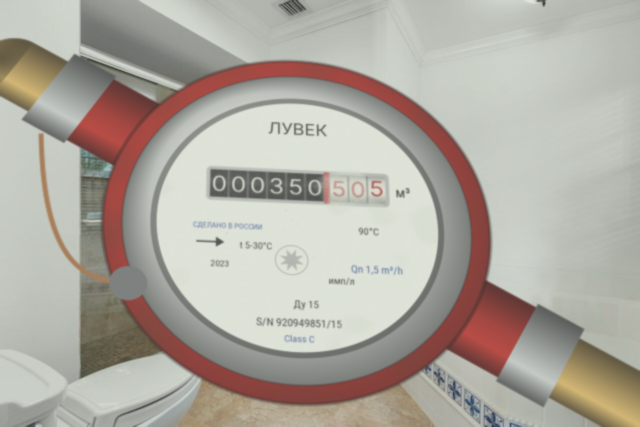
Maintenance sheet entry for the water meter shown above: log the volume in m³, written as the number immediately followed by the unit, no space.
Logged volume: 350.505m³
